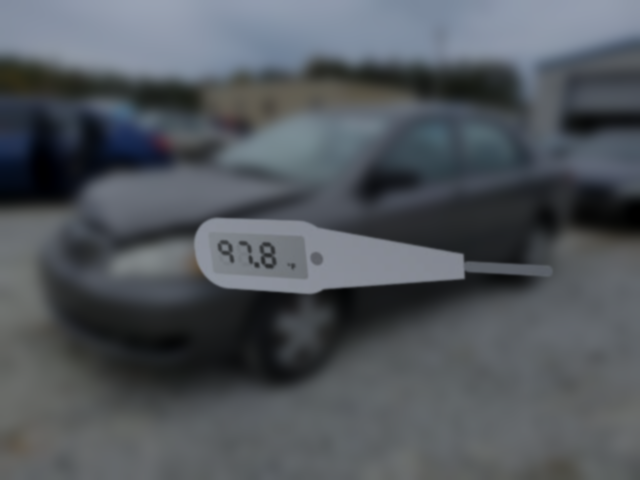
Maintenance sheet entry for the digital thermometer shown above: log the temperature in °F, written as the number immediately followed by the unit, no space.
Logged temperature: 97.8°F
